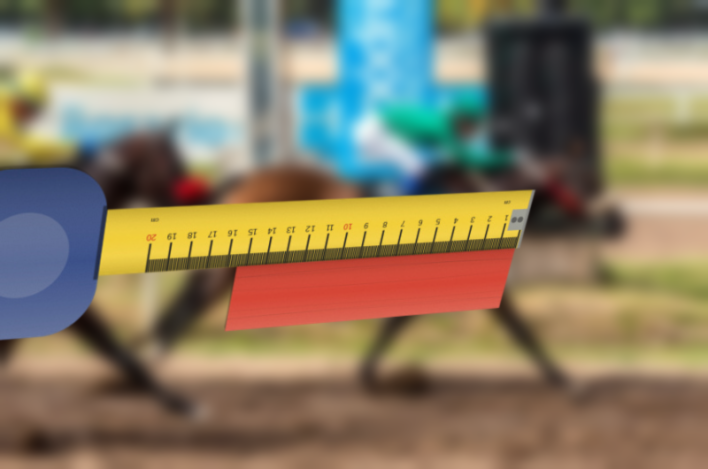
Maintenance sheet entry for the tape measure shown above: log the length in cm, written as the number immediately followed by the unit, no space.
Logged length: 15.5cm
